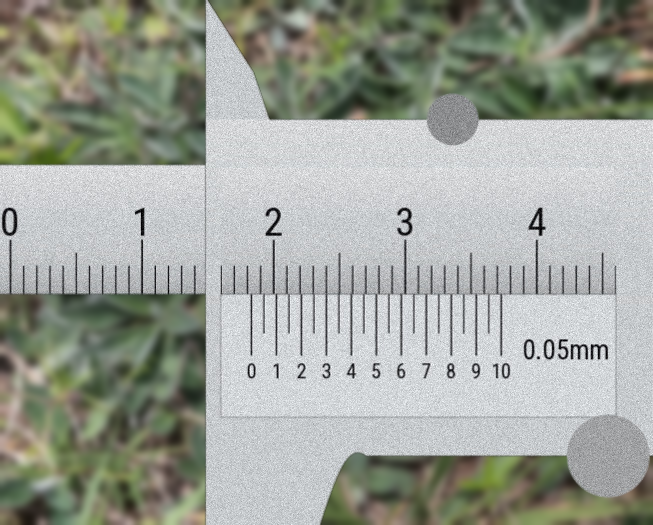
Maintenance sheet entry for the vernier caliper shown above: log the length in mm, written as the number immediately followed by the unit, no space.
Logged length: 18.3mm
